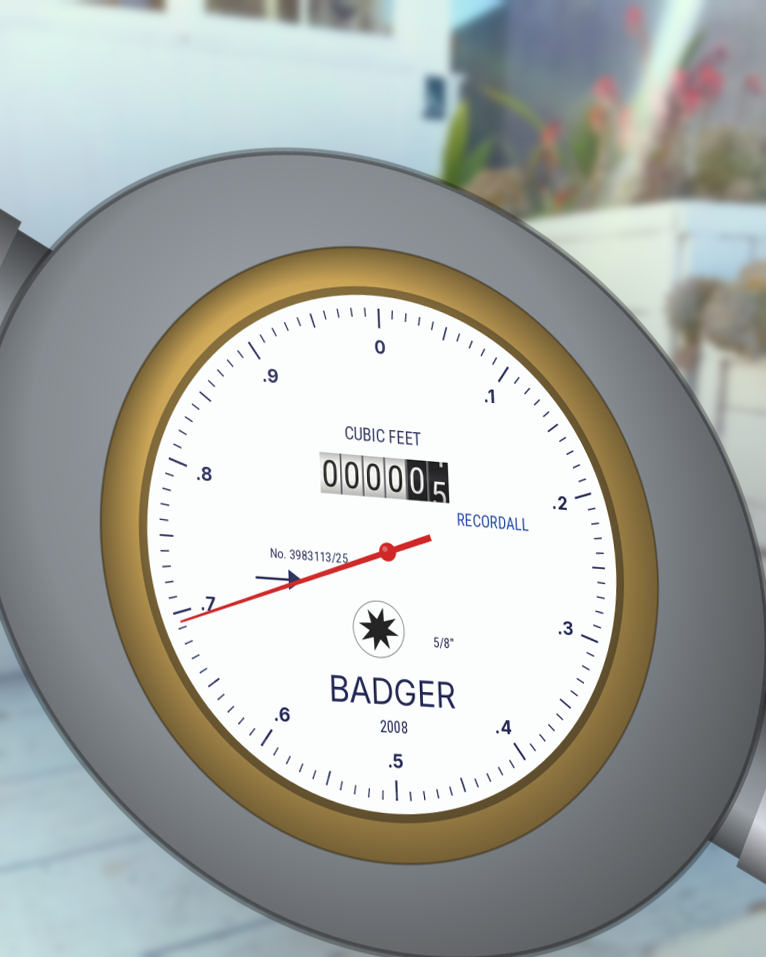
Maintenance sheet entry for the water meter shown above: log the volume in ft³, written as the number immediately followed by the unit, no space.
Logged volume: 4.69ft³
